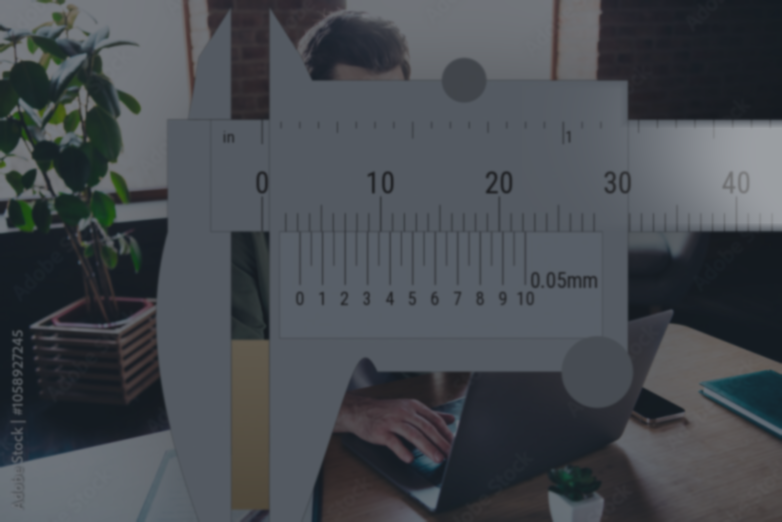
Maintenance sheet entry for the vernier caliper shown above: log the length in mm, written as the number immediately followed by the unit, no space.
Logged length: 3.2mm
